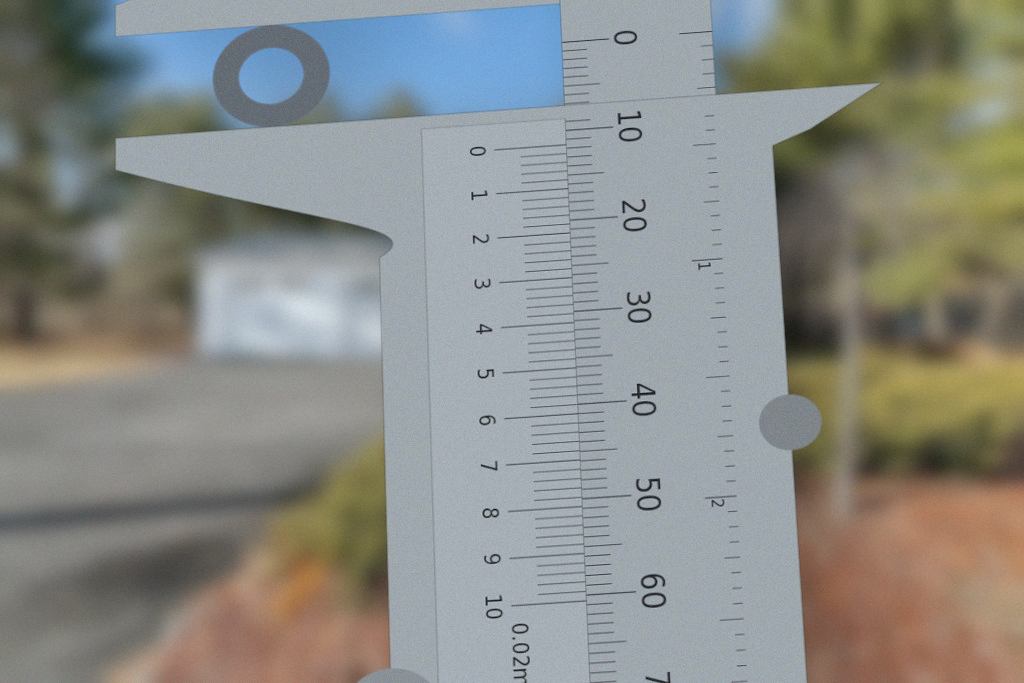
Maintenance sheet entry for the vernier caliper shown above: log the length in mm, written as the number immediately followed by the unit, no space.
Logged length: 11.6mm
